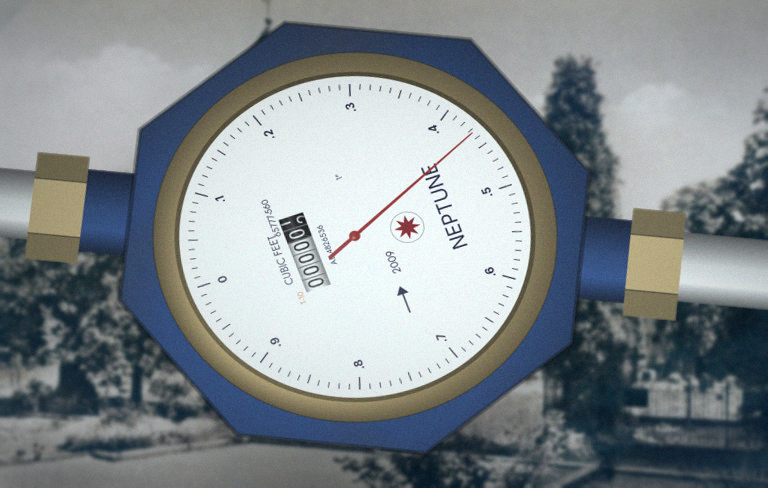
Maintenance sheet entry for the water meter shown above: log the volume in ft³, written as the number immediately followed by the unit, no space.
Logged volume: 1.43ft³
